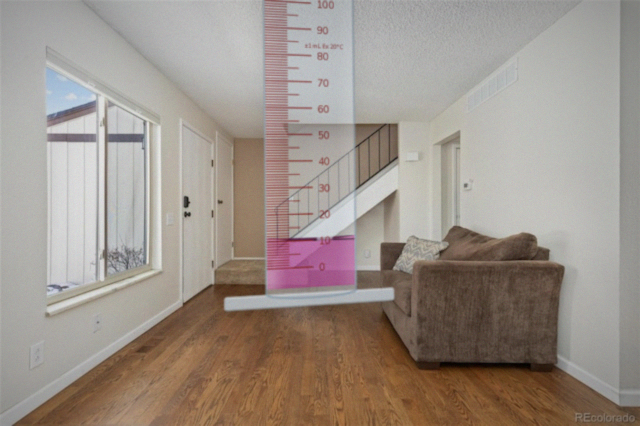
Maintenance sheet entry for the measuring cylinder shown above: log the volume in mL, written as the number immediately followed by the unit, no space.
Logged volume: 10mL
